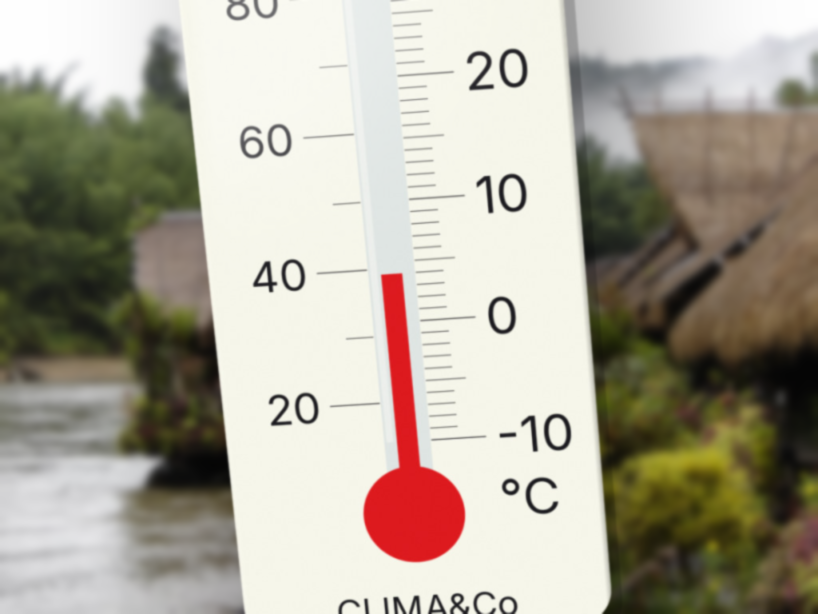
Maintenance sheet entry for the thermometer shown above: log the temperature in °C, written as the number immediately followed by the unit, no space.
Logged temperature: 4°C
